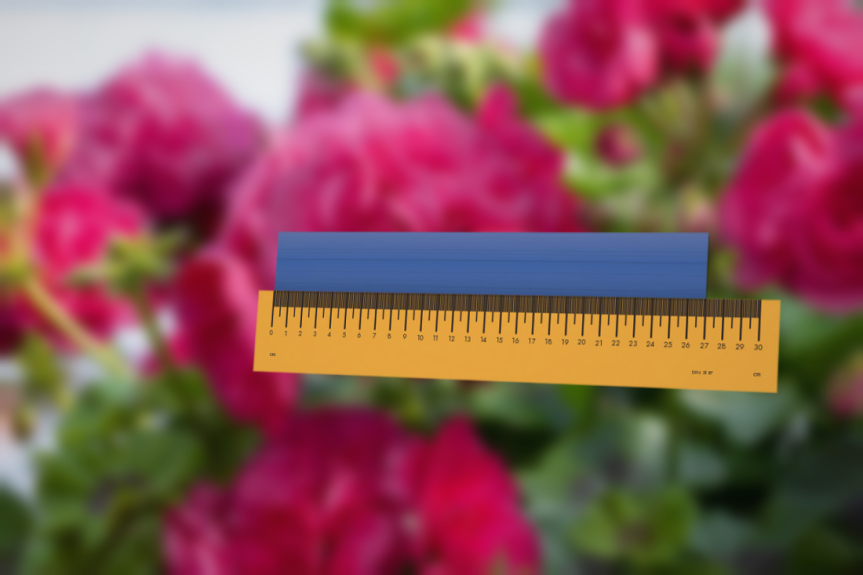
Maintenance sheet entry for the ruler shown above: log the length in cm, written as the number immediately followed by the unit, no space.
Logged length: 27cm
